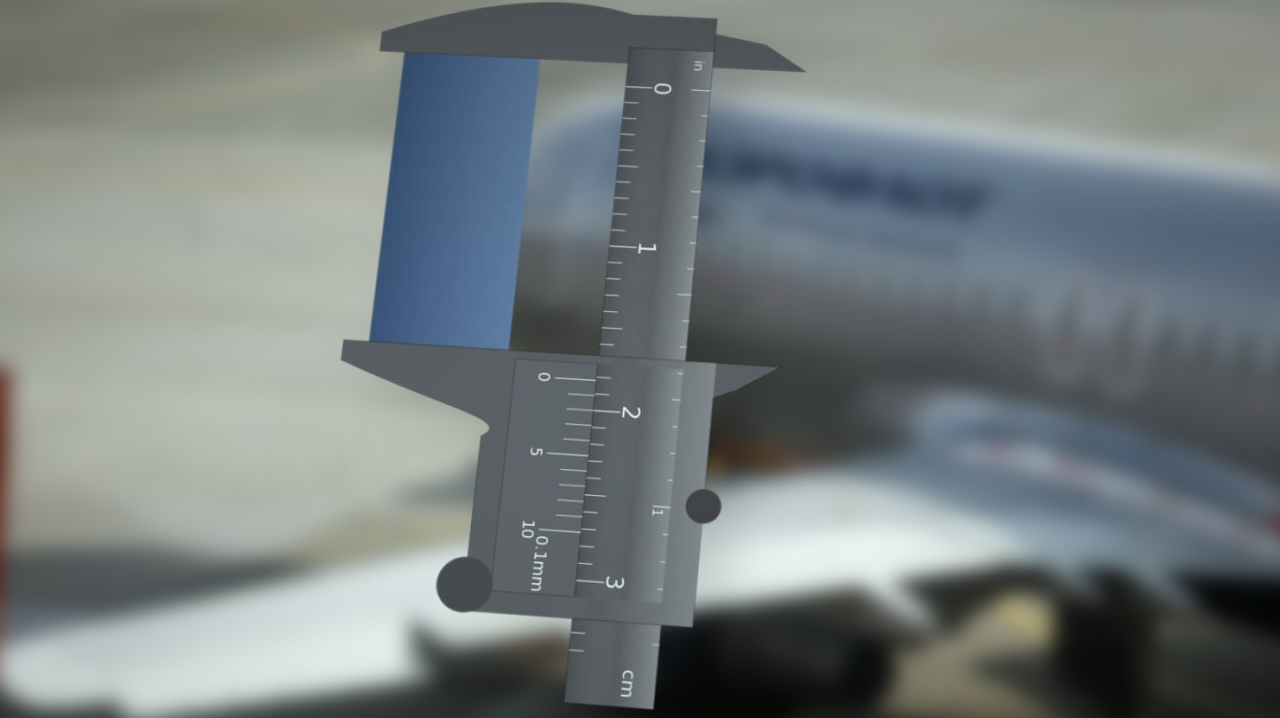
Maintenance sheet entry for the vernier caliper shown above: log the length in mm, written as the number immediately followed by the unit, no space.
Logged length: 18.2mm
